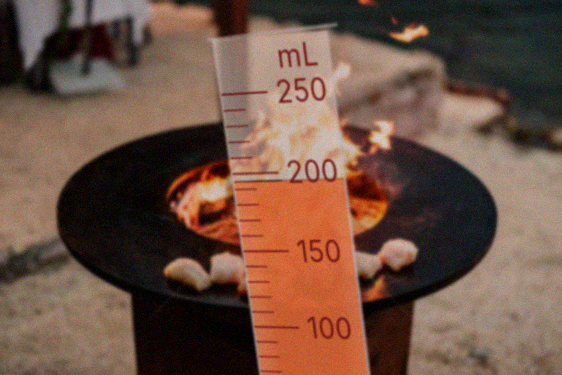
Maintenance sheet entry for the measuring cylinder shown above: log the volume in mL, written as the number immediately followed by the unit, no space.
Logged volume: 195mL
